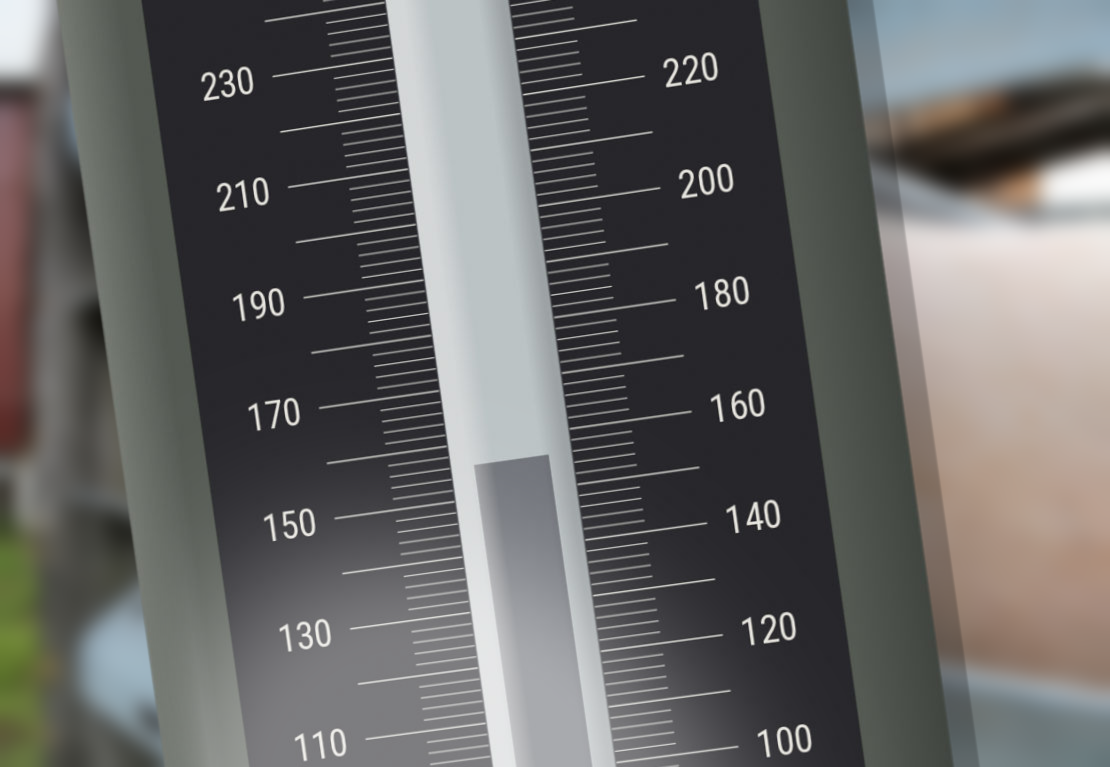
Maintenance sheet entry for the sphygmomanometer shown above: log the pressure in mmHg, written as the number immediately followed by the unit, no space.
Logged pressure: 156mmHg
